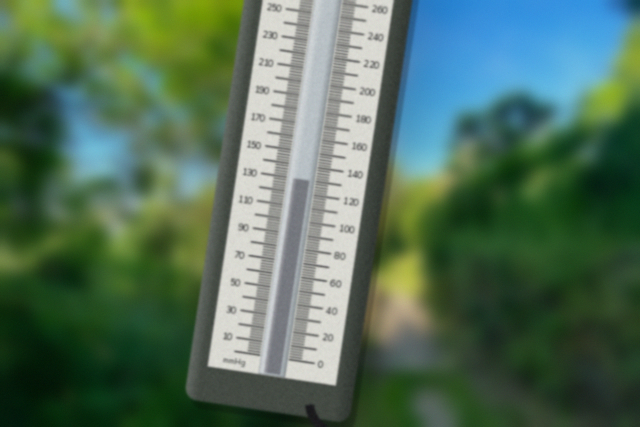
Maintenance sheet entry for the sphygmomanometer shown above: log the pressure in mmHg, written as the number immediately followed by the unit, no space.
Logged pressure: 130mmHg
